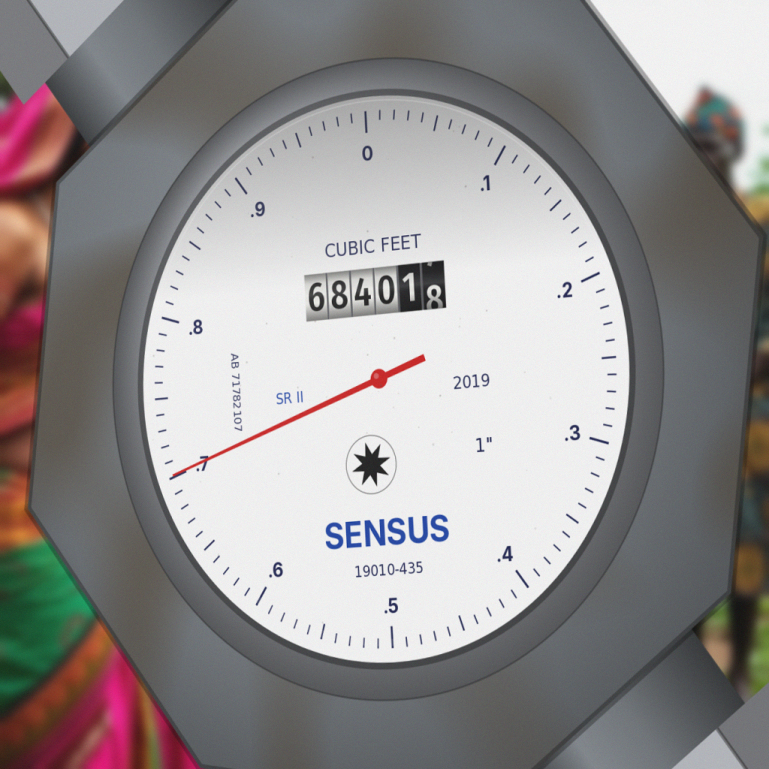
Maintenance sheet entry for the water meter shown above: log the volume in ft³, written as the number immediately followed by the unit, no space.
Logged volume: 684017.70ft³
